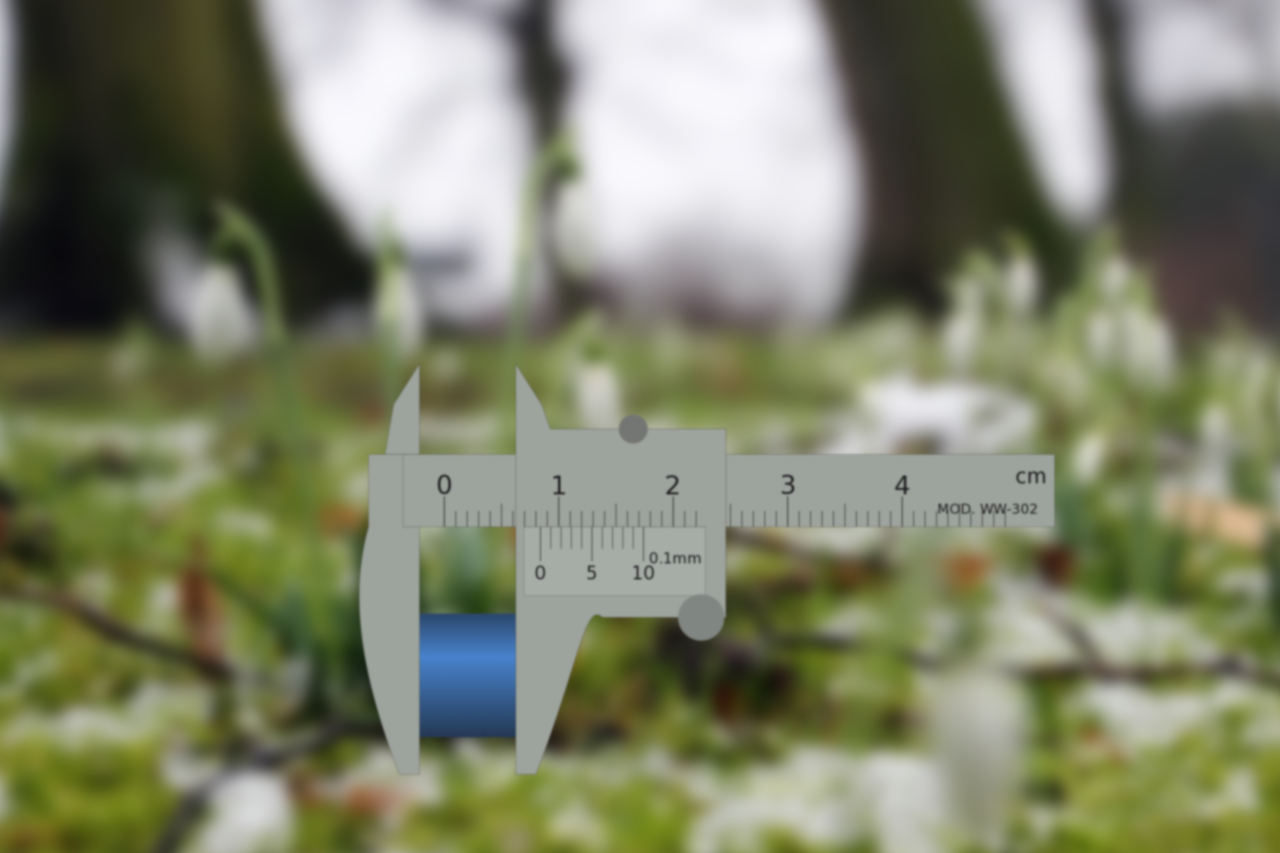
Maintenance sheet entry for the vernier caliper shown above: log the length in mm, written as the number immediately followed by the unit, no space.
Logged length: 8.4mm
